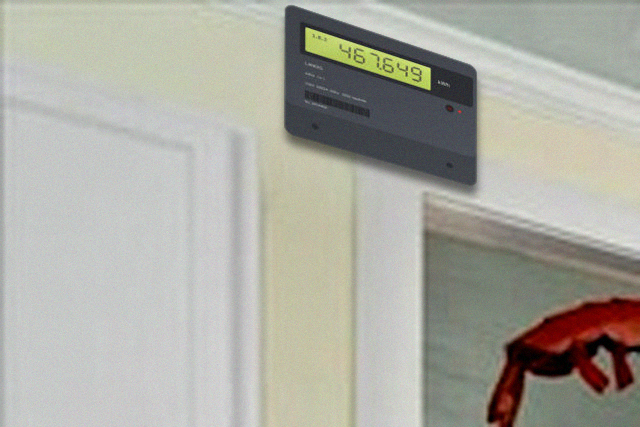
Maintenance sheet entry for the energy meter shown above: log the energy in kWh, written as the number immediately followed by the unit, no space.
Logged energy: 467.649kWh
